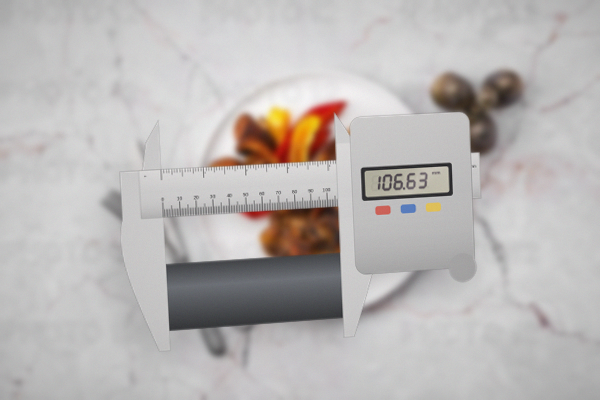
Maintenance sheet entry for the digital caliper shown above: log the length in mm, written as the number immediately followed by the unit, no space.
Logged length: 106.63mm
